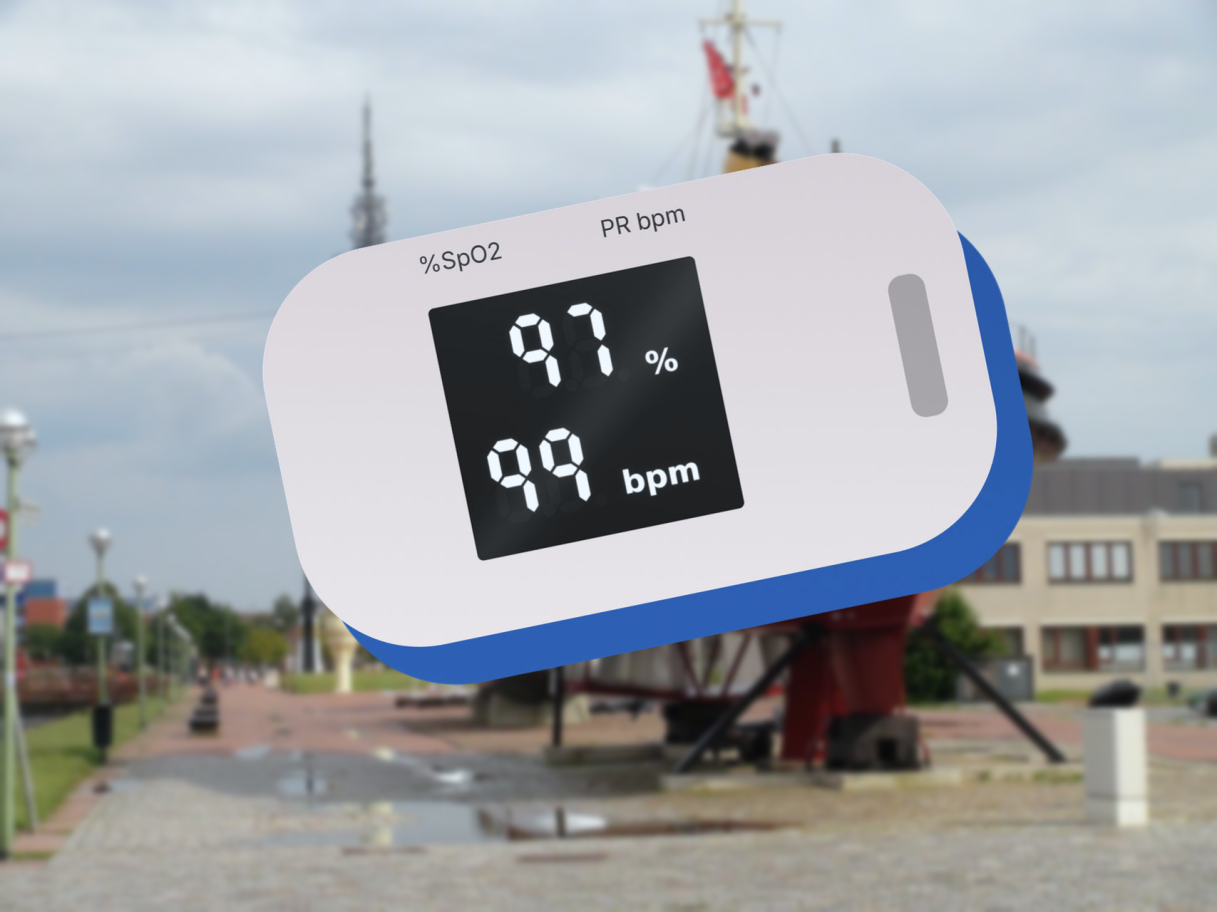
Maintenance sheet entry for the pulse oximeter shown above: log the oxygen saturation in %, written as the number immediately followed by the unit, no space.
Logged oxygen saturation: 97%
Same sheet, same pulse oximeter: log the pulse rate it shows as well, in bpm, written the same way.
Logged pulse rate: 99bpm
